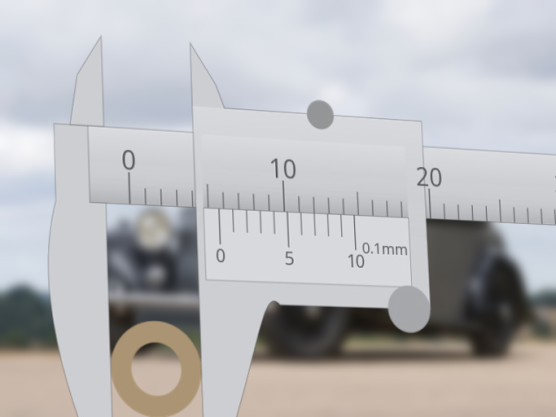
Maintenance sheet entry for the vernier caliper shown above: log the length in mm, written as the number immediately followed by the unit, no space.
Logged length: 5.7mm
